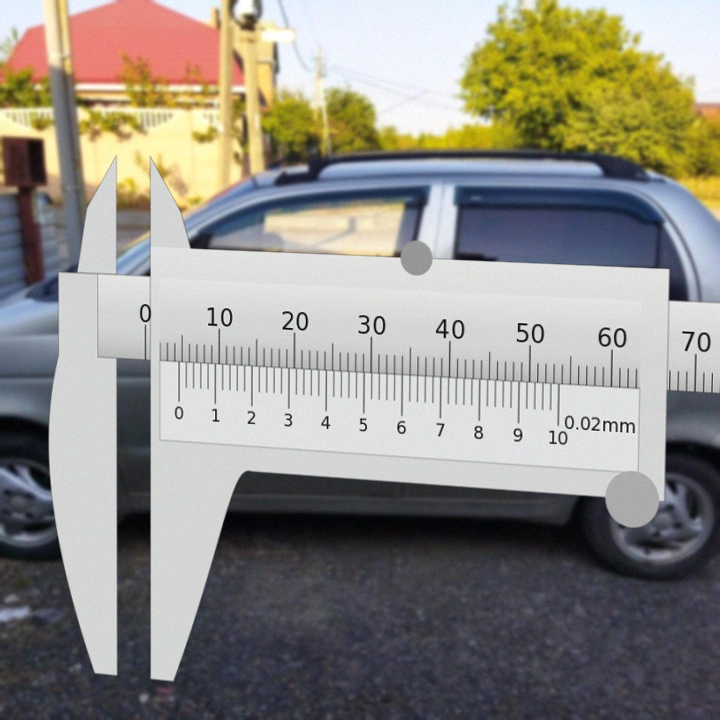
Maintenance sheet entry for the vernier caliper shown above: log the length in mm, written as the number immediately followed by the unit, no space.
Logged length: 4.6mm
